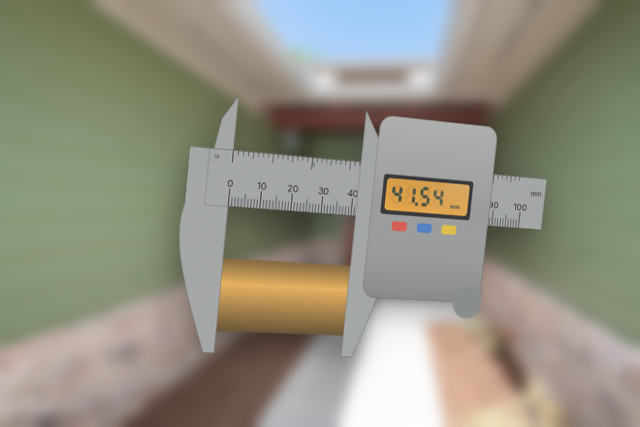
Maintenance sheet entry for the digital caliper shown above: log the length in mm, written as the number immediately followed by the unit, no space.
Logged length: 41.54mm
